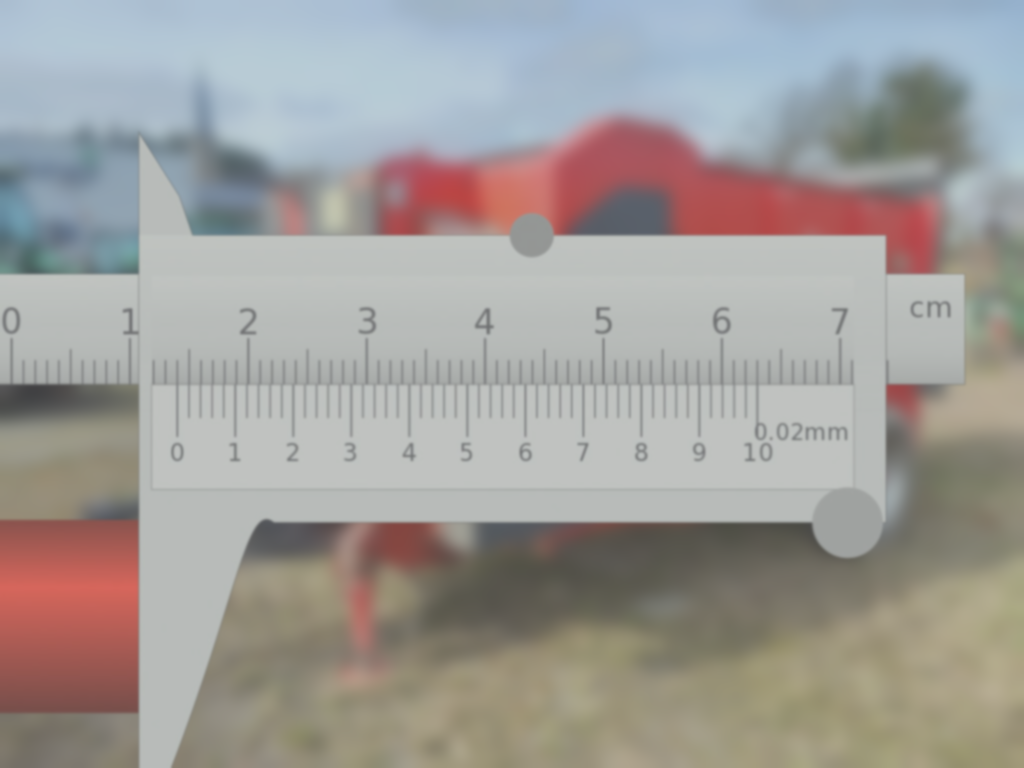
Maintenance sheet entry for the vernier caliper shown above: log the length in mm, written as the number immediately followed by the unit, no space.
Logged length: 14.0mm
